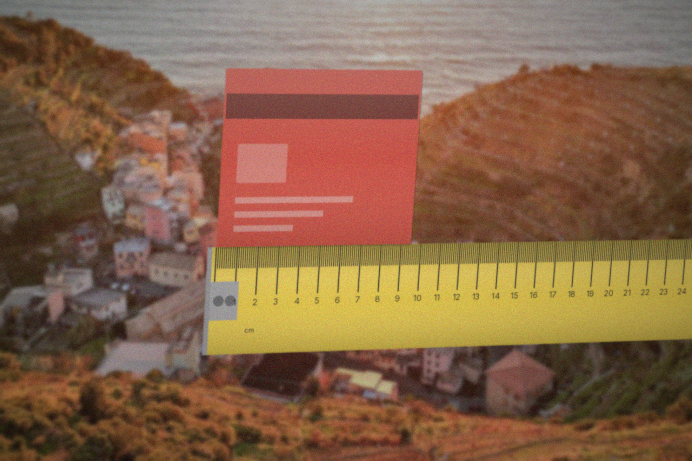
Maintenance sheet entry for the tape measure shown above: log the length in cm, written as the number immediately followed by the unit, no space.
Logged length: 9.5cm
